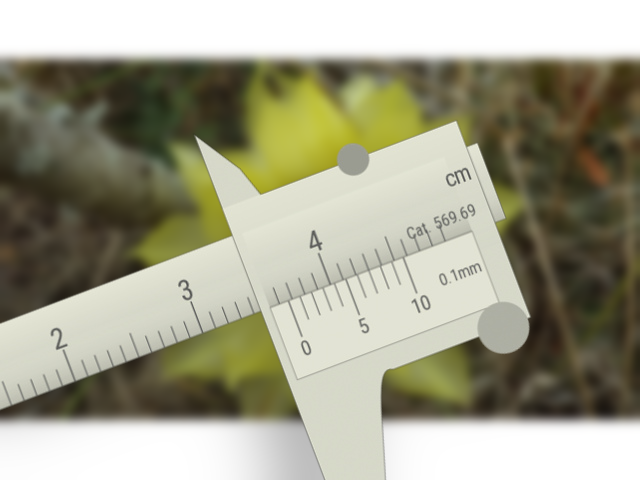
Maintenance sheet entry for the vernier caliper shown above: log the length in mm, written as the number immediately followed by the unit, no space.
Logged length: 36.7mm
